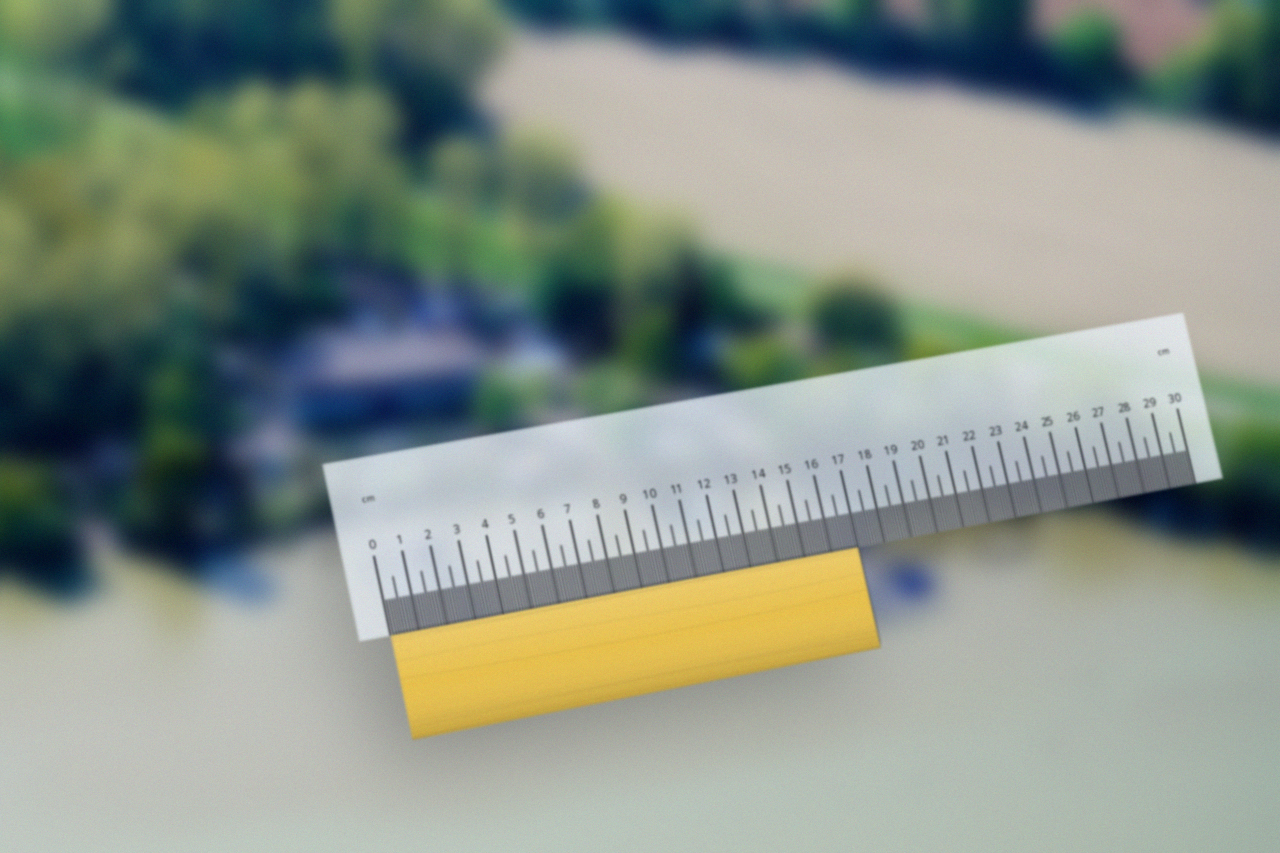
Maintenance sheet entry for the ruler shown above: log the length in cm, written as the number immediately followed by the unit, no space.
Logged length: 17cm
